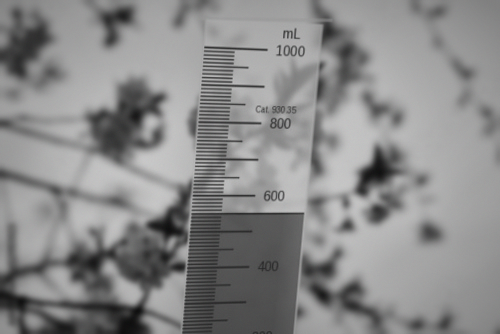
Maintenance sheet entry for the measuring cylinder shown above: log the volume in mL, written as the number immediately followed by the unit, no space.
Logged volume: 550mL
